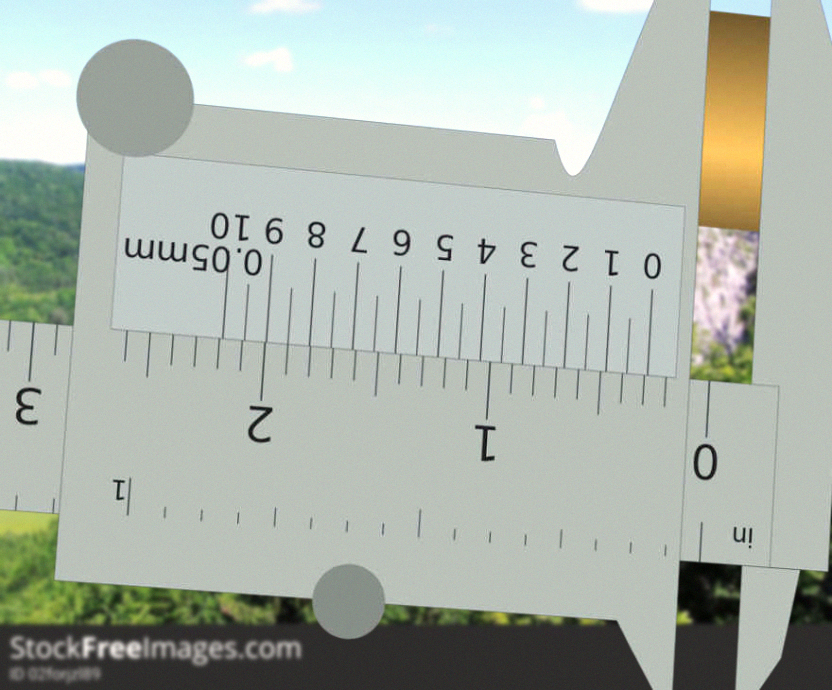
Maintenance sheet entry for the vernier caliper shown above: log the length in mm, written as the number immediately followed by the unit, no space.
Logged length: 2.85mm
